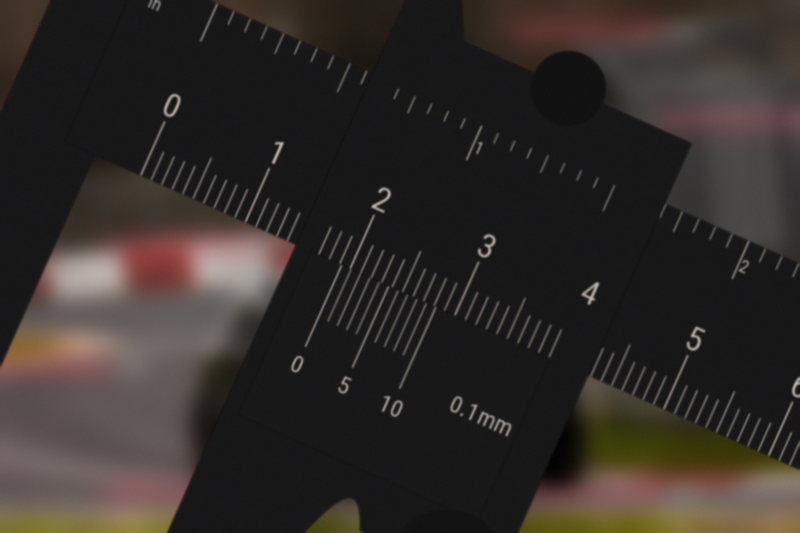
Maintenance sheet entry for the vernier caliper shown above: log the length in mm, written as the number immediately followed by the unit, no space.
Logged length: 19.2mm
